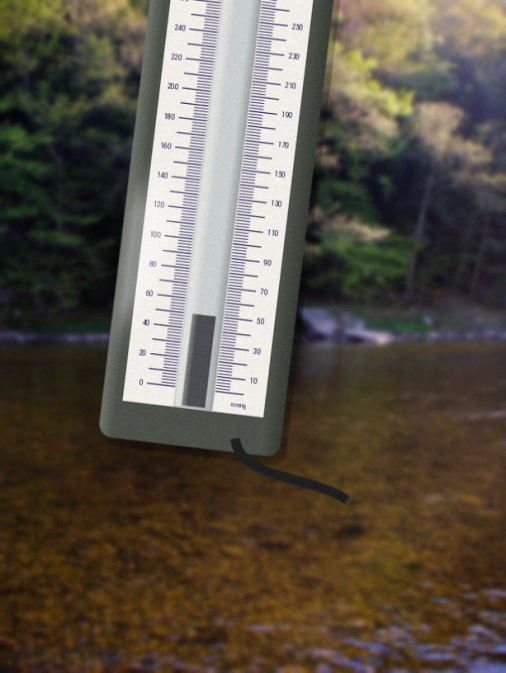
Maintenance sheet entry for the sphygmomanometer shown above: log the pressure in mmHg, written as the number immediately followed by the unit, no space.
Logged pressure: 50mmHg
